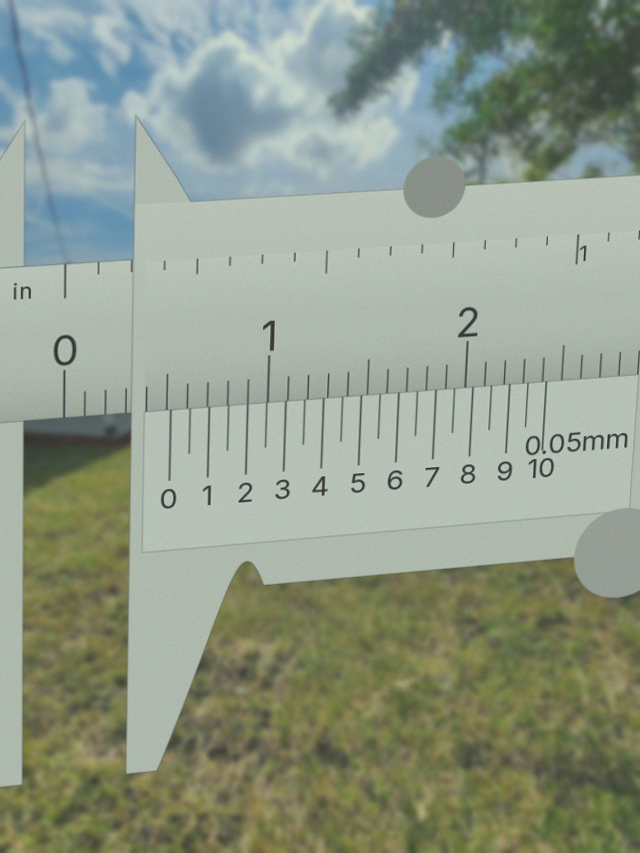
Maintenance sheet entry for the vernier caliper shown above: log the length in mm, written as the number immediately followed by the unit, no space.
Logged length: 5.2mm
